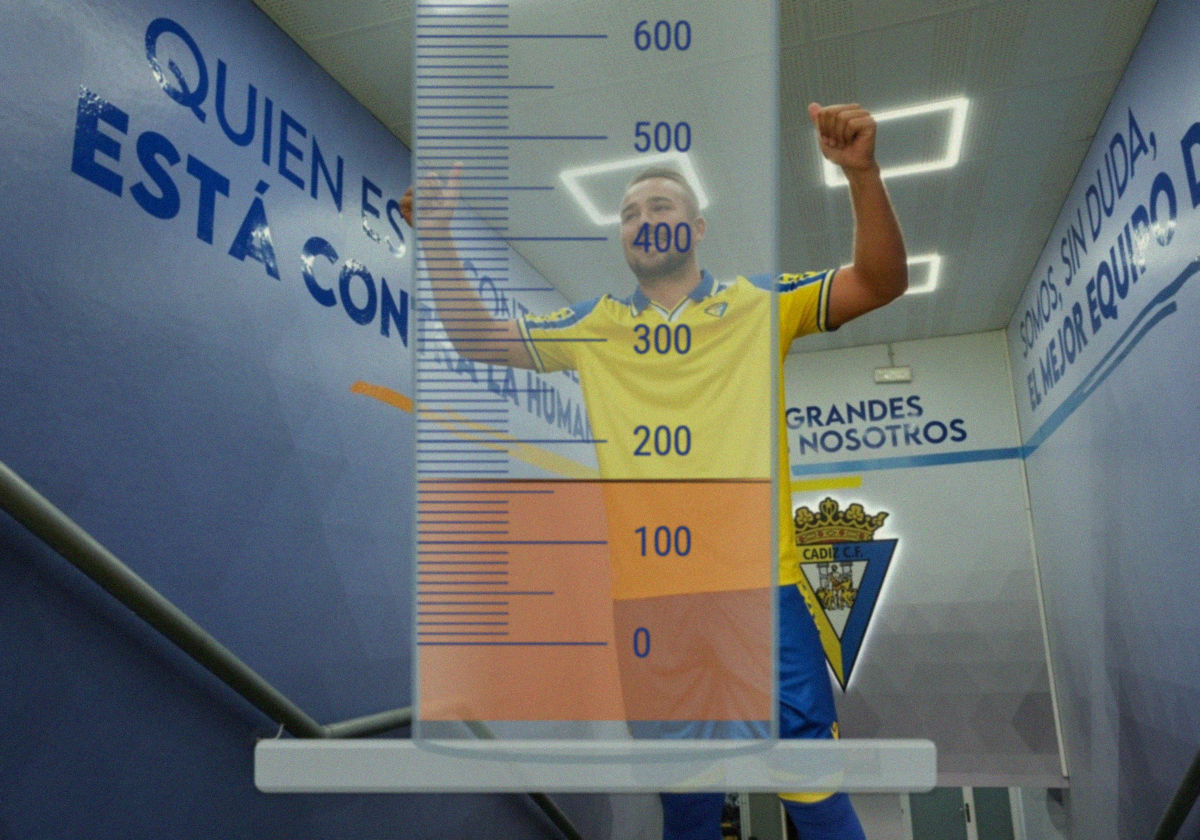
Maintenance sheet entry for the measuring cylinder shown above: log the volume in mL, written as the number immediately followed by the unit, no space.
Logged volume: 160mL
